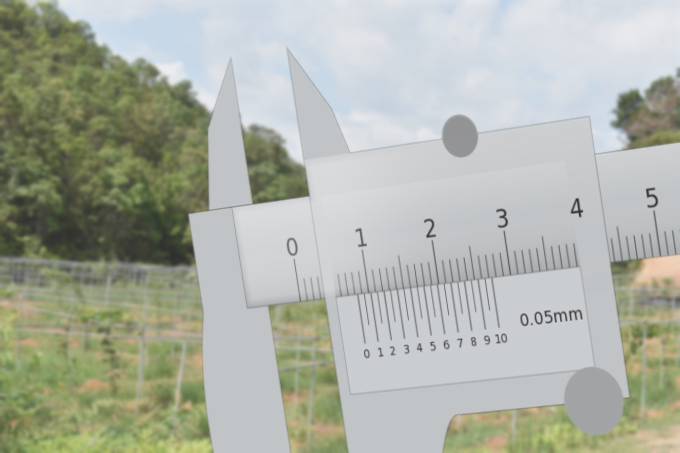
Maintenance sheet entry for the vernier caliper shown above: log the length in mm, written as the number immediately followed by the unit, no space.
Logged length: 8.4mm
